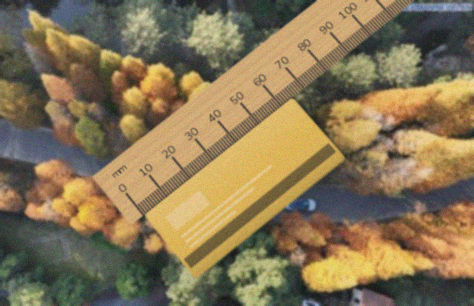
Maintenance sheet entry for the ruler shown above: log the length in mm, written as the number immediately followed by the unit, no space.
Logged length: 65mm
